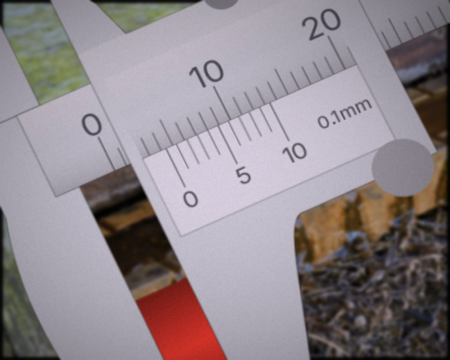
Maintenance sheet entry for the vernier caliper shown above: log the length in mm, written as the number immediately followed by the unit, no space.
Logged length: 4.4mm
